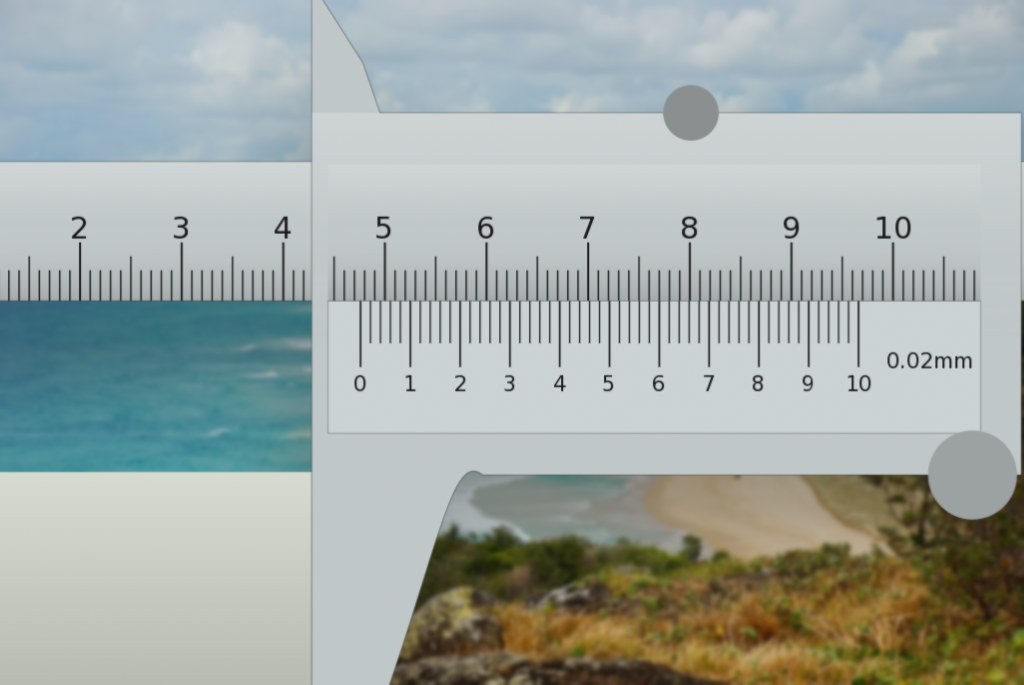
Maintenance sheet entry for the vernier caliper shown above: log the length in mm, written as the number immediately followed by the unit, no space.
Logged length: 47.6mm
